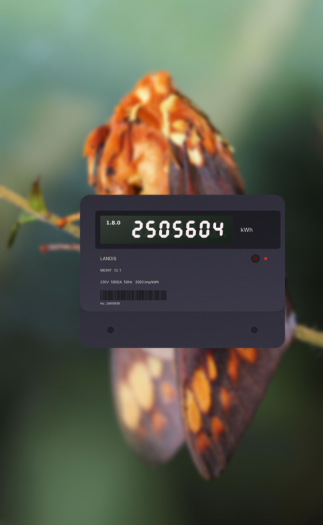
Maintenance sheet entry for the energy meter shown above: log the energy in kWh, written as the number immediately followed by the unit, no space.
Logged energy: 2505604kWh
